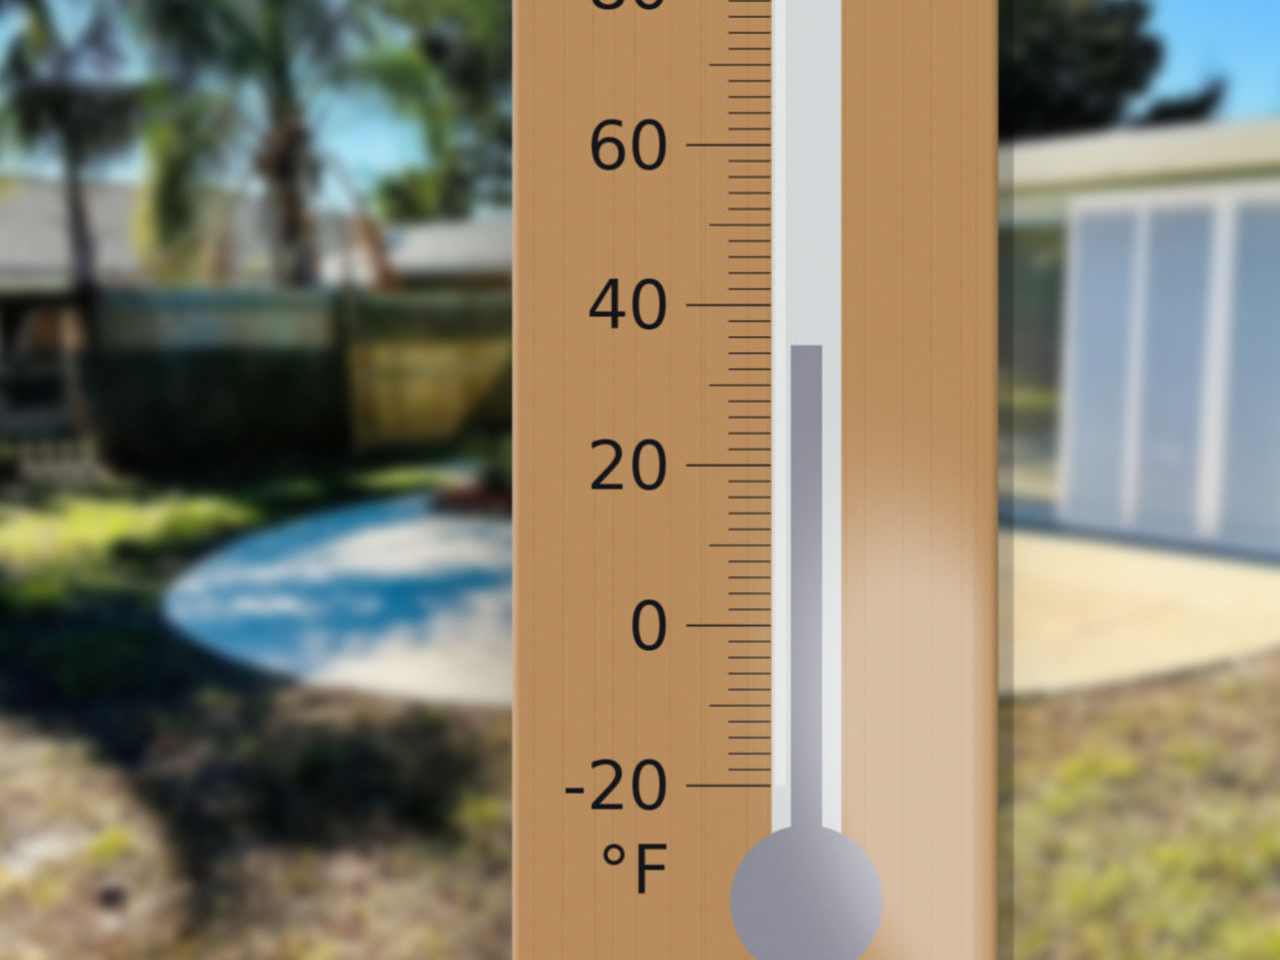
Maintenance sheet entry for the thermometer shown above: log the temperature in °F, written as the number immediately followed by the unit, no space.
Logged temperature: 35°F
